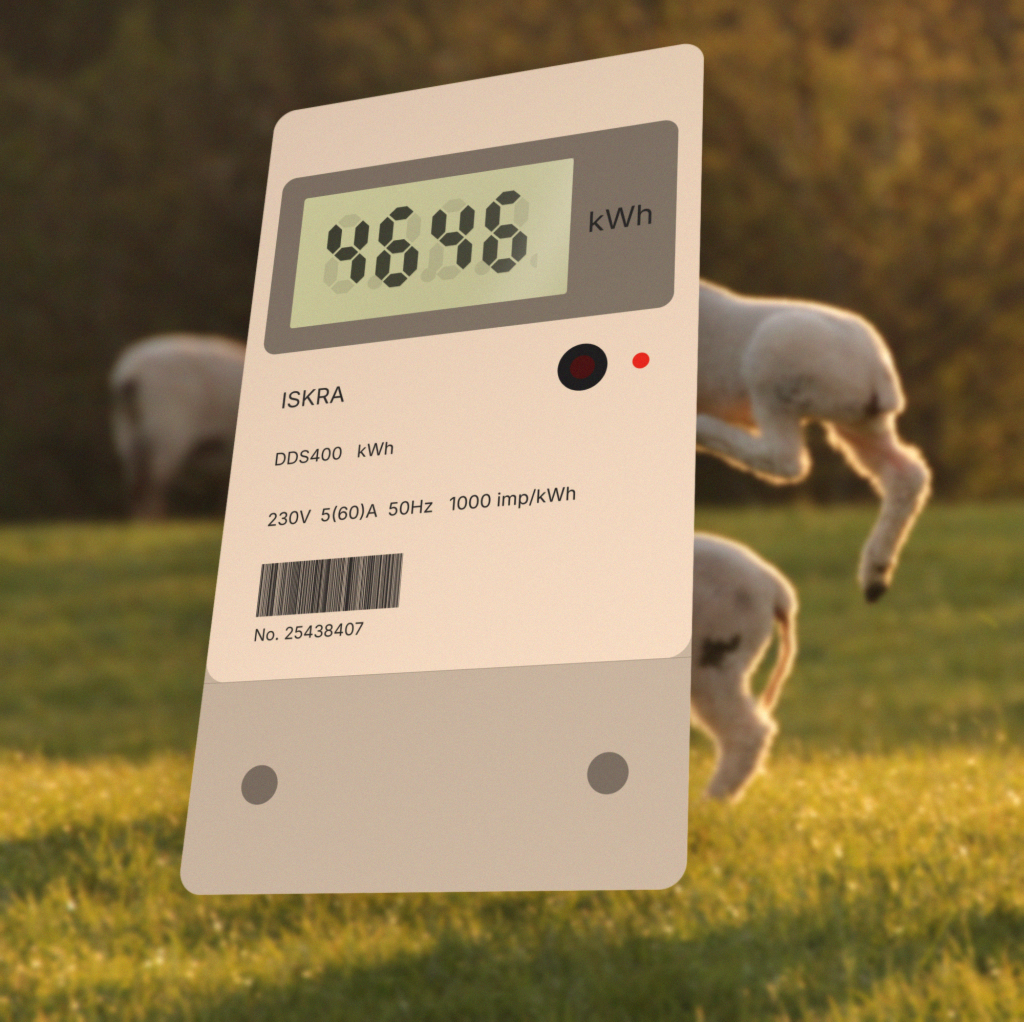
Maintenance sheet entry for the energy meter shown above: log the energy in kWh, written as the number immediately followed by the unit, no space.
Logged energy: 4646kWh
